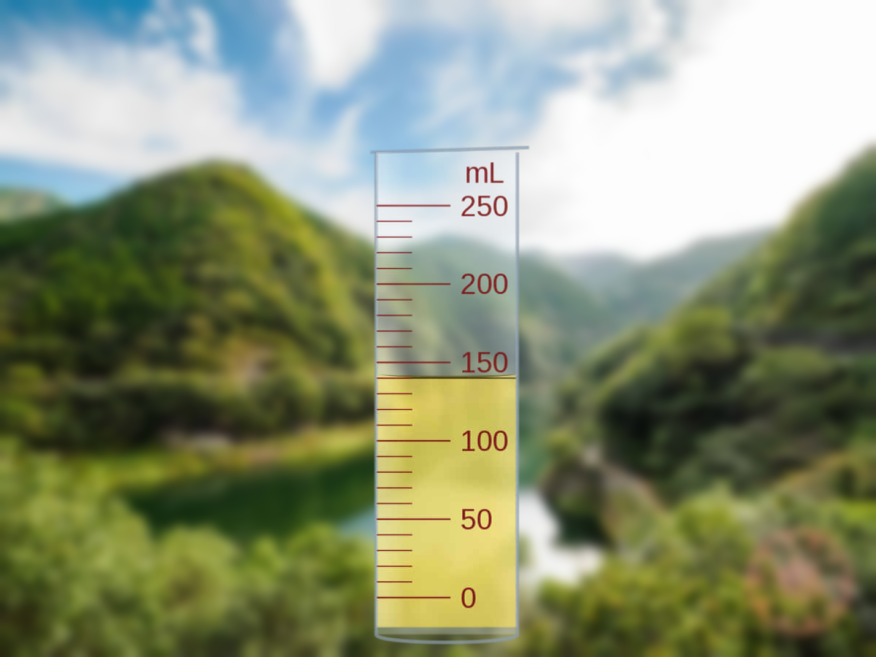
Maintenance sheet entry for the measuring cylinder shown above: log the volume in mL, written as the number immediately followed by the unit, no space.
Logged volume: 140mL
